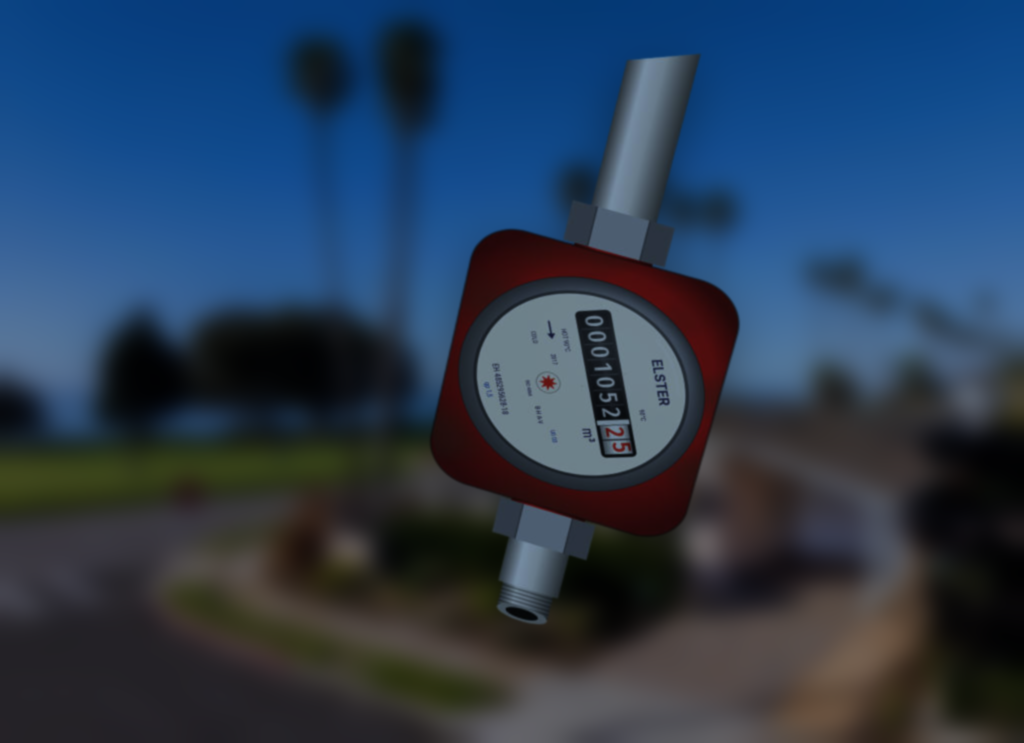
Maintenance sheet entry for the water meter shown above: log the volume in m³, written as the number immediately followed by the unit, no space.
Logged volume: 1052.25m³
